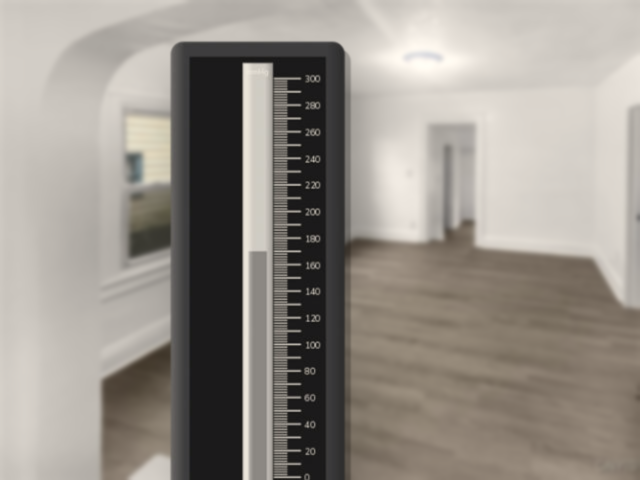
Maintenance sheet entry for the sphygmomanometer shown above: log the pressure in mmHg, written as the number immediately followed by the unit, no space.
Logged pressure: 170mmHg
